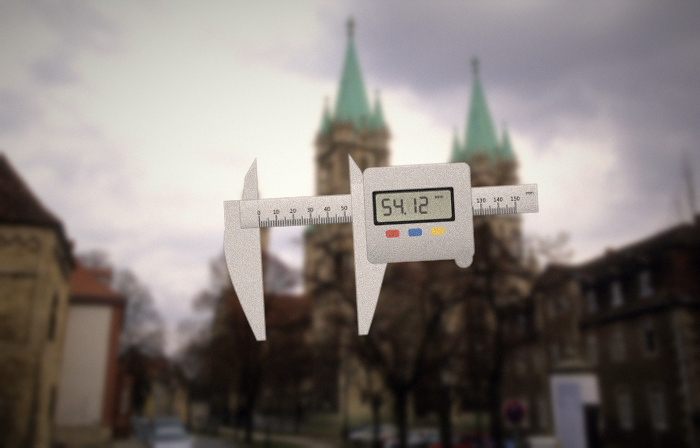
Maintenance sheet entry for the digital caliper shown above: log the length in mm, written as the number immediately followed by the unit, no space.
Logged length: 54.12mm
